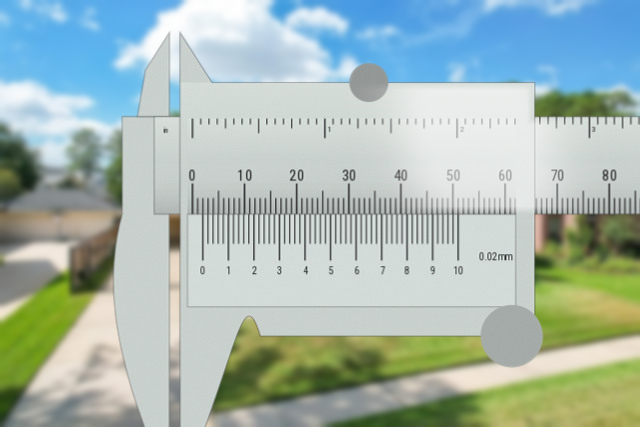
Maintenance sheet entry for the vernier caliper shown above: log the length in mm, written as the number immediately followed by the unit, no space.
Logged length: 2.0mm
